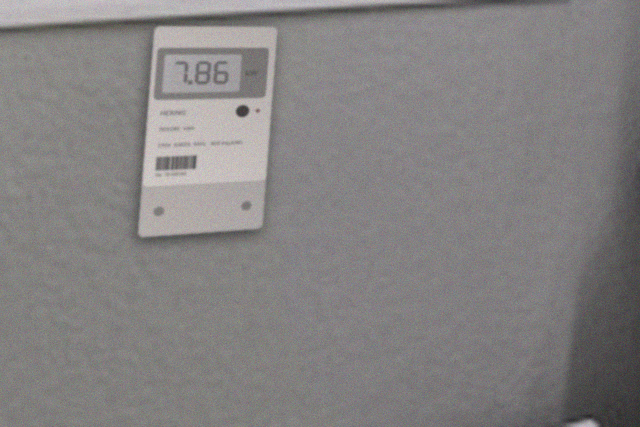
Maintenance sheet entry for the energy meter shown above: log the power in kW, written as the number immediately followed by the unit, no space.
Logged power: 7.86kW
